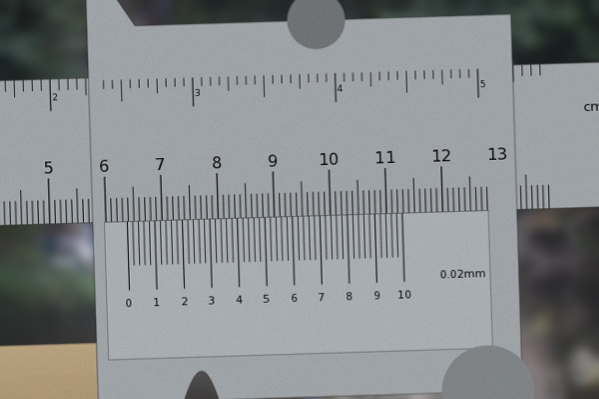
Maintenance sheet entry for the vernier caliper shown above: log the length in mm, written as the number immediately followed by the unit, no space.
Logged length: 63.8mm
